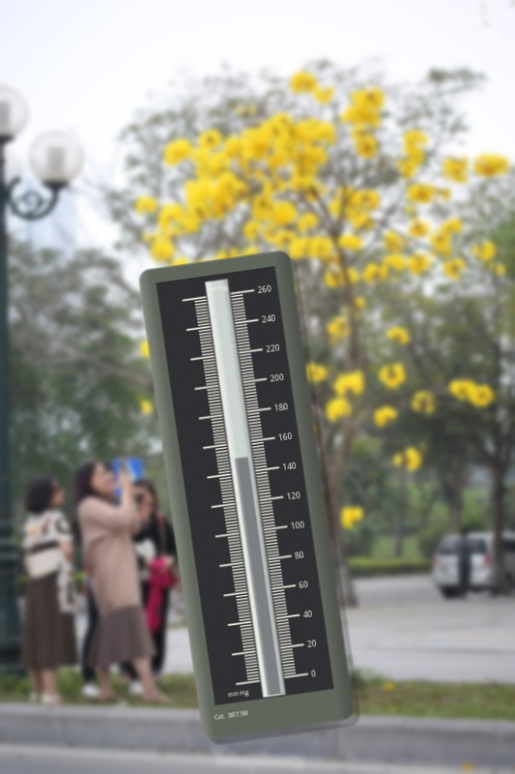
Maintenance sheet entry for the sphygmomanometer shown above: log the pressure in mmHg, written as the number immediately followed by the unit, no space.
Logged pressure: 150mmHg
